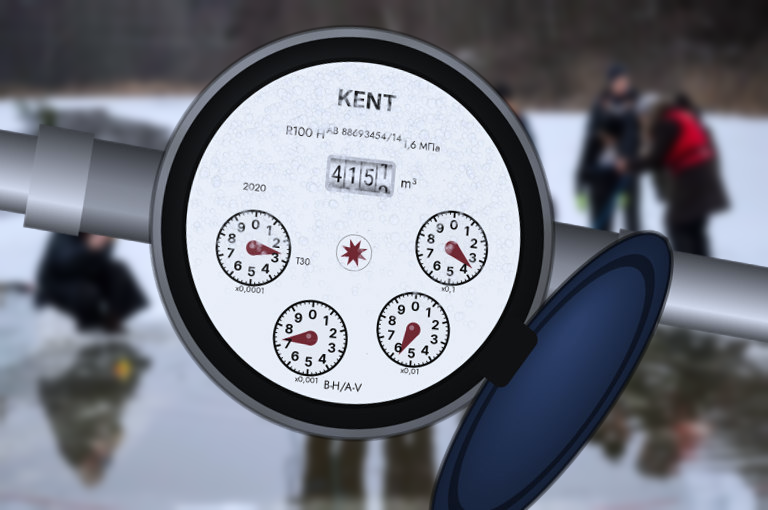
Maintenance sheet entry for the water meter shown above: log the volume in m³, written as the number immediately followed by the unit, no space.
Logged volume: 4151.3572m³
